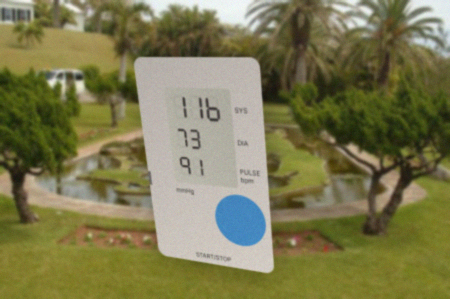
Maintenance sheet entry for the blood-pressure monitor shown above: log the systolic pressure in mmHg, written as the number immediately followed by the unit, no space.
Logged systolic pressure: 116mmHg
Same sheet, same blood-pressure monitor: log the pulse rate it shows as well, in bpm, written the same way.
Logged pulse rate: 91bpm
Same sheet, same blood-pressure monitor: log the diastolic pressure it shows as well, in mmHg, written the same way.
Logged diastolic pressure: 73mmHg
